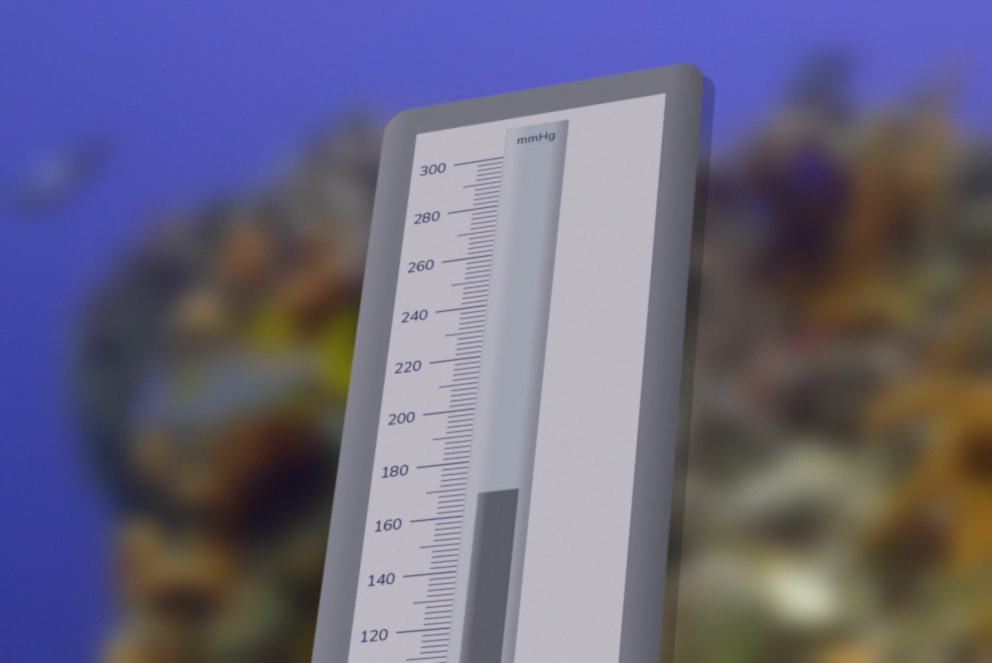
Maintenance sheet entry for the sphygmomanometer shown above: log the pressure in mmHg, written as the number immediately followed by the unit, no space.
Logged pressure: 168mmHg
